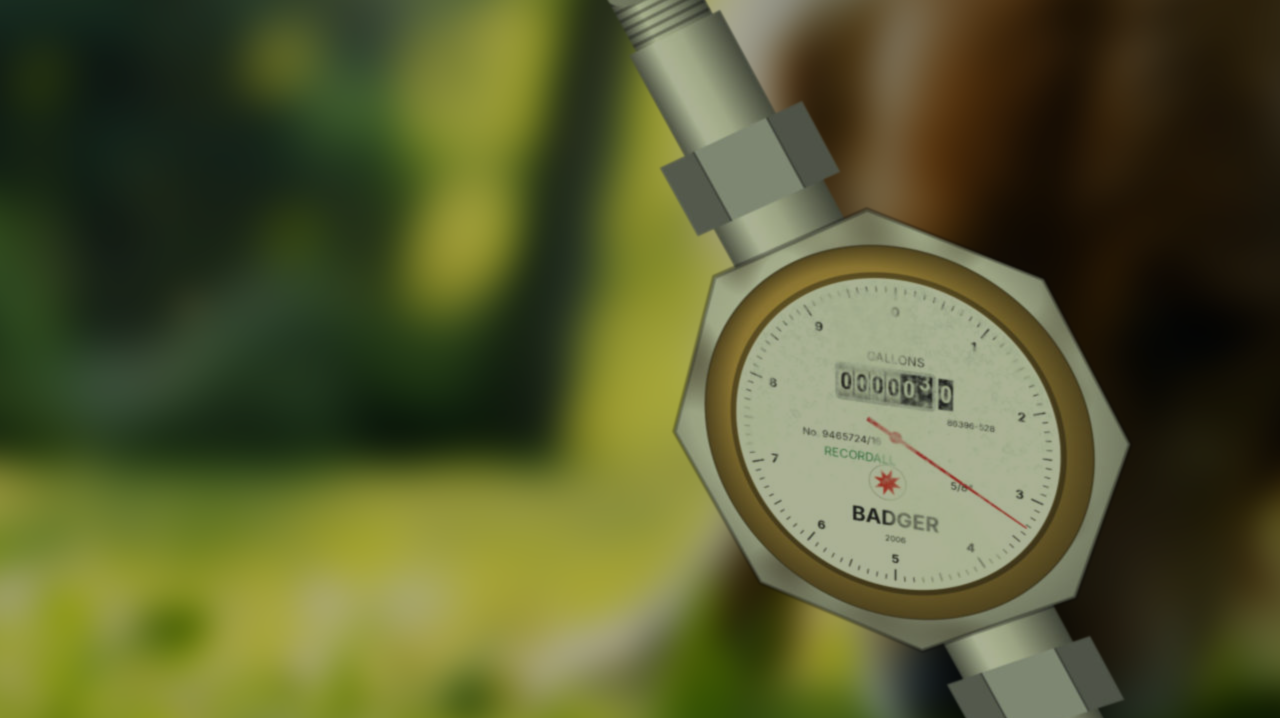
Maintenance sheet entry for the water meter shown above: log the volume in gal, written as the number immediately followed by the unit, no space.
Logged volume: 33.3gal
